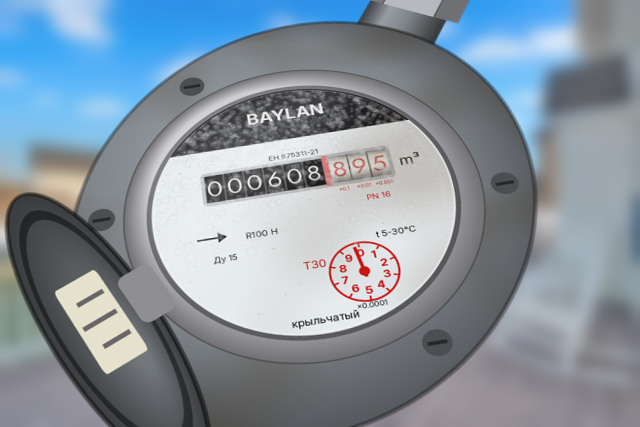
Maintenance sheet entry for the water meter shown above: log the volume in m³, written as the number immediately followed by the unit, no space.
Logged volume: 608.8949m³
